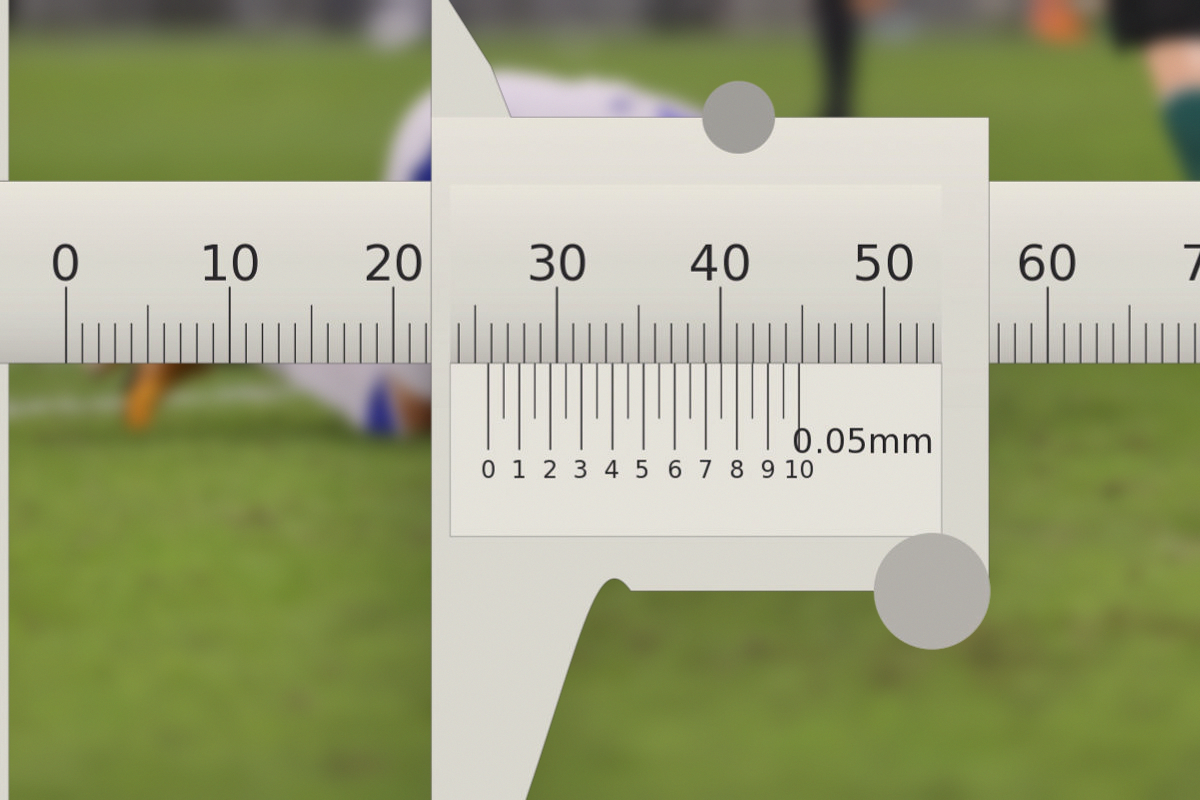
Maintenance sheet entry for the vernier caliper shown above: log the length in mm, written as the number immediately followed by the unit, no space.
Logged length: 25.8mm
